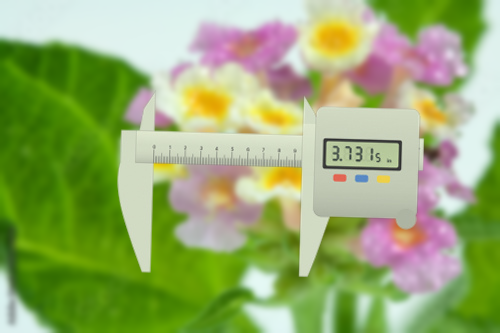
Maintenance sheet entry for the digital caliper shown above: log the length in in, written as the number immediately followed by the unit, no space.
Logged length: 3.7315in
